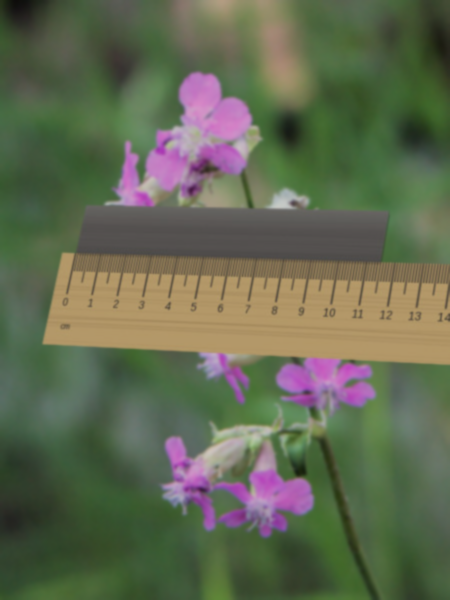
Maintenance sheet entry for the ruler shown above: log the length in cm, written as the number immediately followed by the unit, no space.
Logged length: 11.5cm
